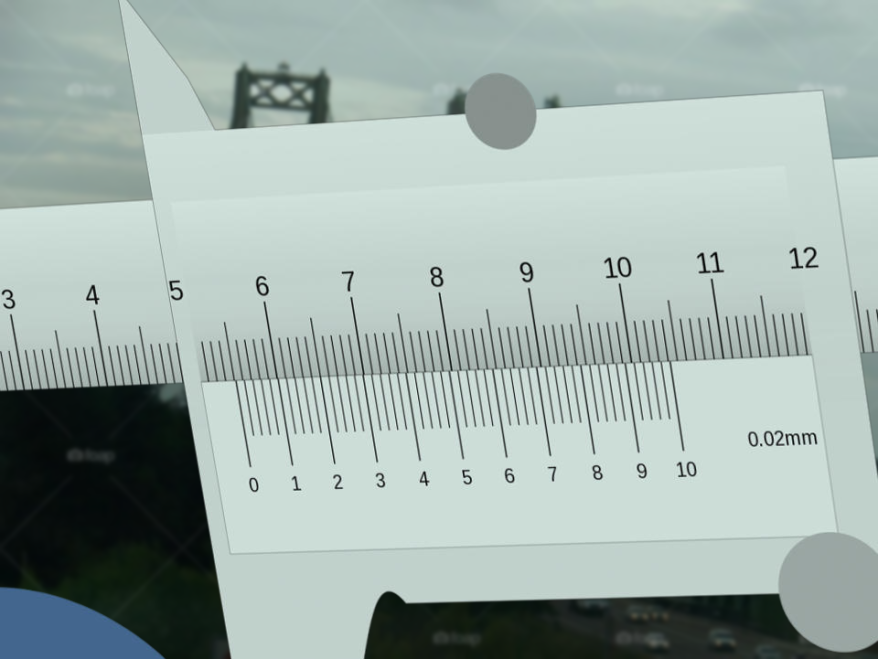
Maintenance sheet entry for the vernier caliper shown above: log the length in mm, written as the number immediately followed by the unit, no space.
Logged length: 55.2mm
